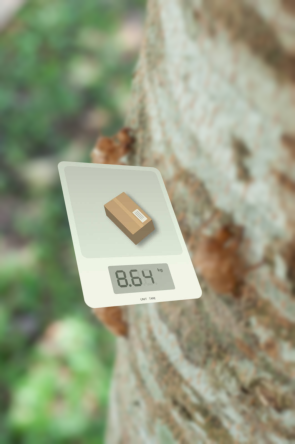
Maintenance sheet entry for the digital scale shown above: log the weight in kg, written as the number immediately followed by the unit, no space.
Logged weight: 8.64kg
